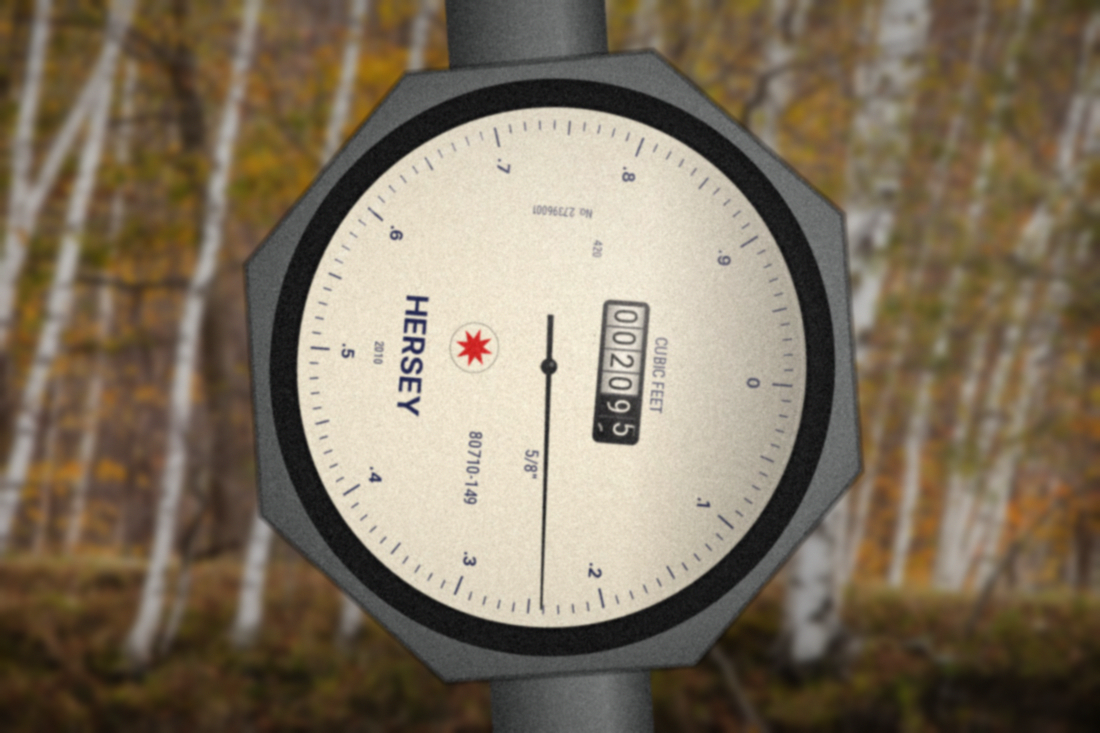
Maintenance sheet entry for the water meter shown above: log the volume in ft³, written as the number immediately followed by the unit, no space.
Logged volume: 2095.24ft³
